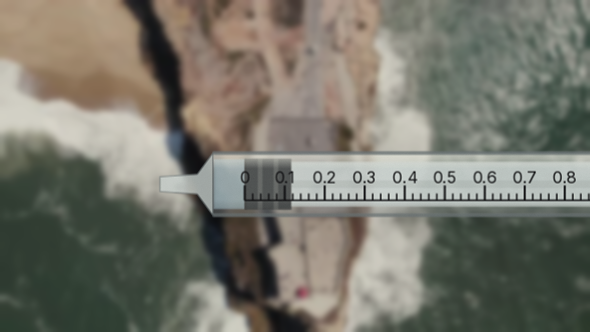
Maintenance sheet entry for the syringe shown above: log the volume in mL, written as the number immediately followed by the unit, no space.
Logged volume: 0mL
